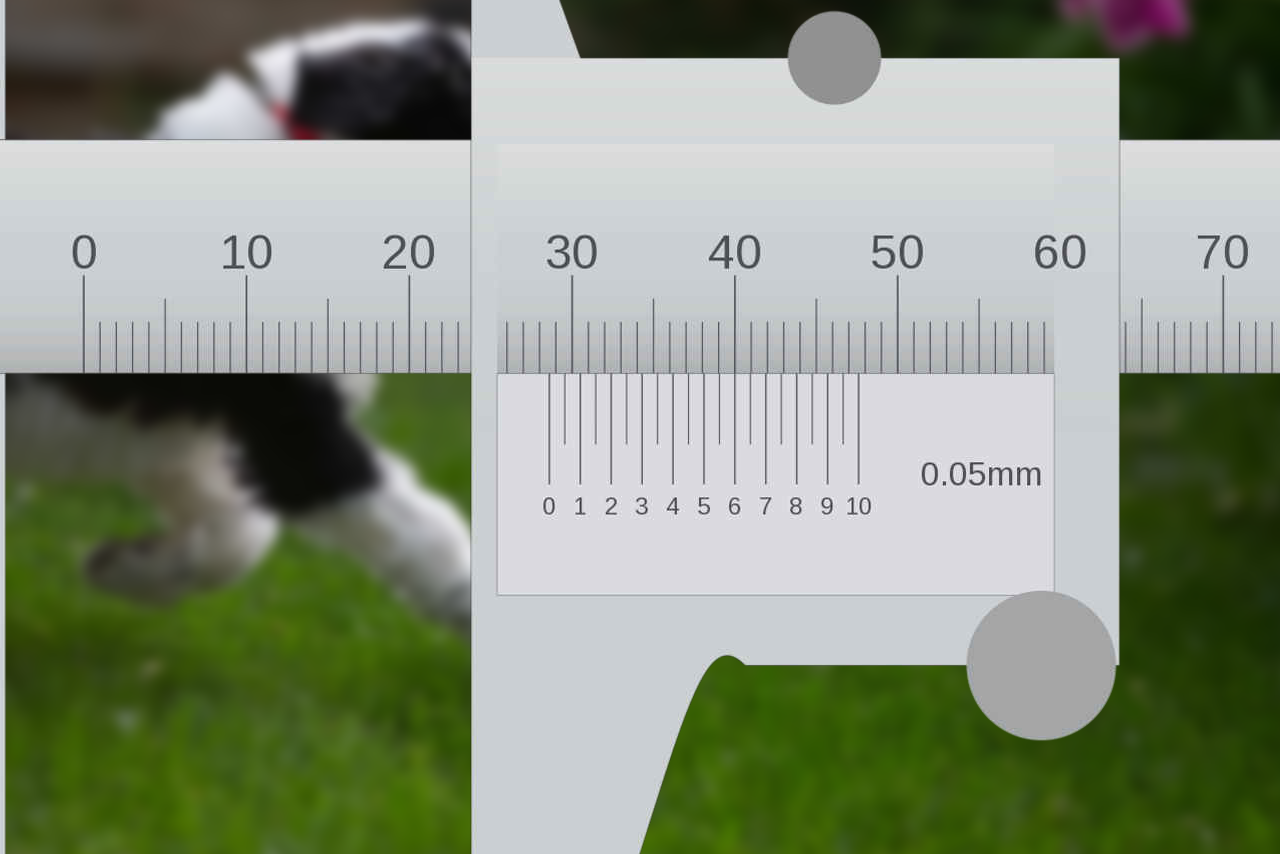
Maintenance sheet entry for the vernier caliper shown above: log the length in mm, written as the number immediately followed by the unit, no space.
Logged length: 28.6mm
